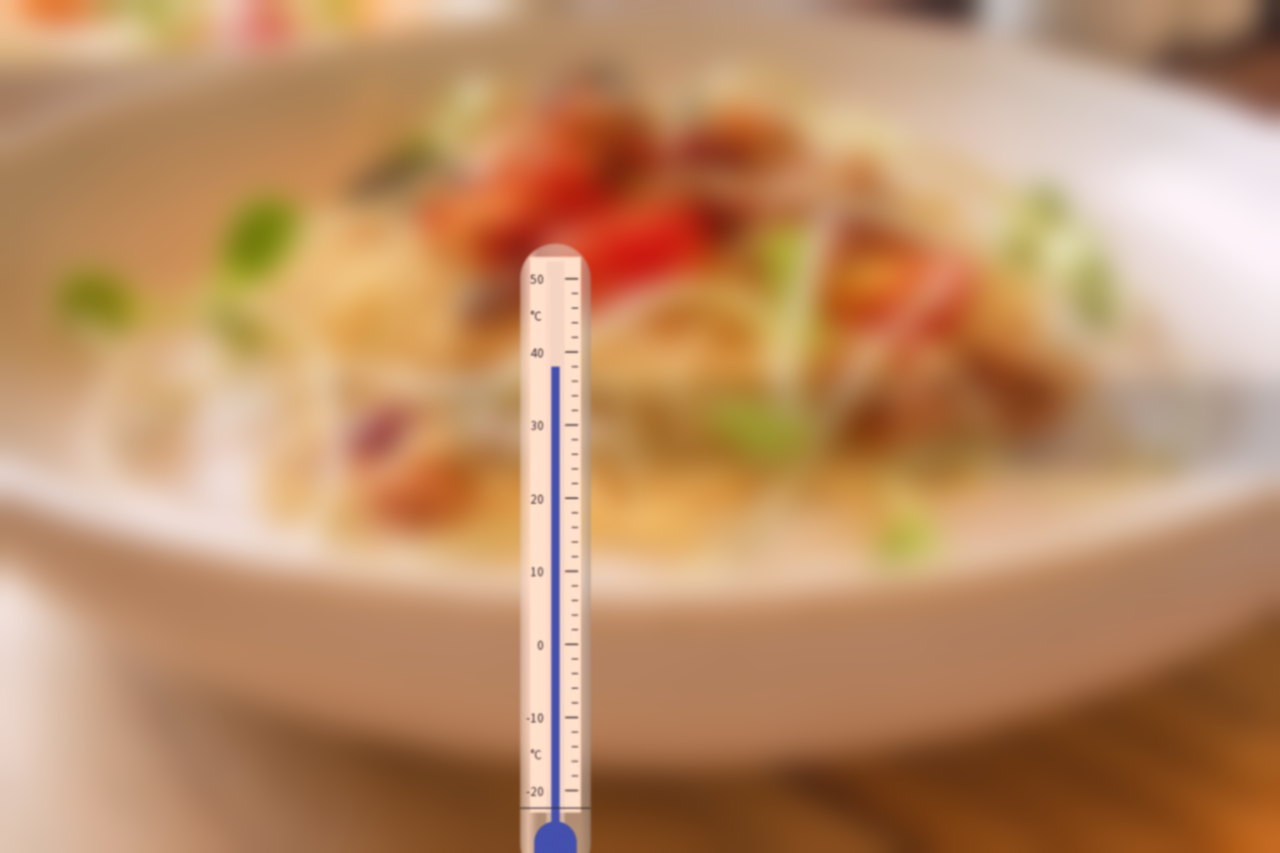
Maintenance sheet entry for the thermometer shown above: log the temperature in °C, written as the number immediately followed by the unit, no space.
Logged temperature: 38°C
